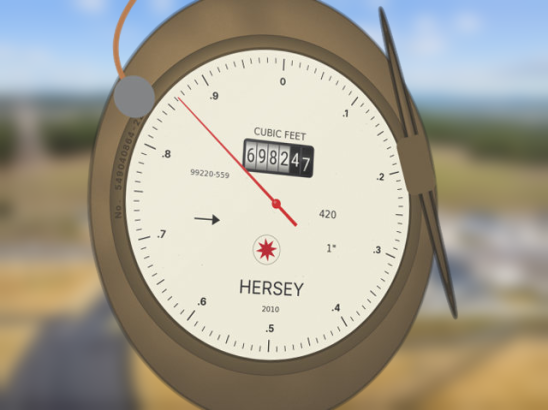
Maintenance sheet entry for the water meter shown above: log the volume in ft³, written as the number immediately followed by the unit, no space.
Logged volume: 698246.86ft³
